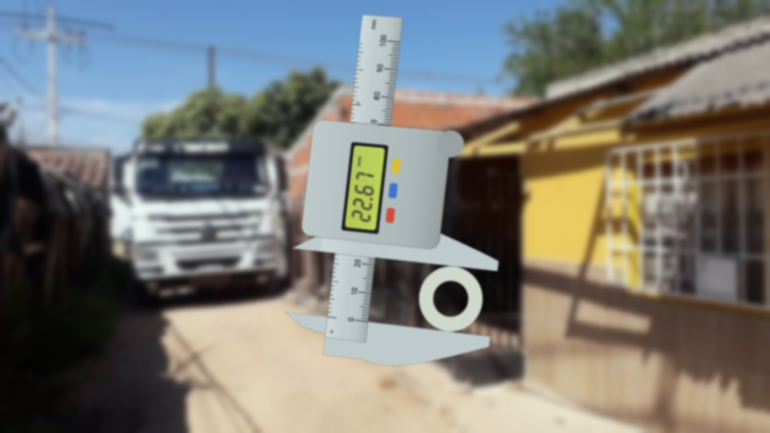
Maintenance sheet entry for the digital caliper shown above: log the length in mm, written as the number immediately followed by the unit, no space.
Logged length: 22.67mm
